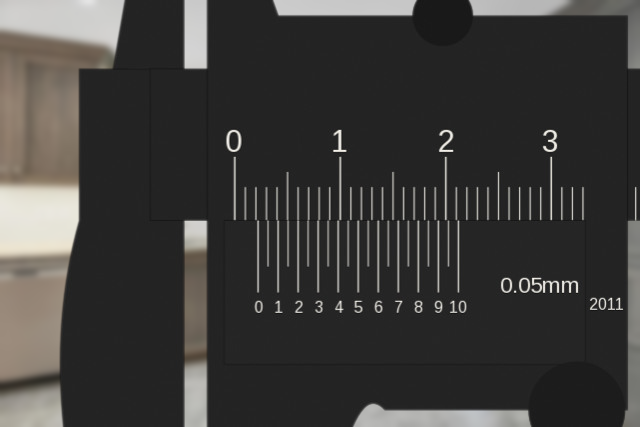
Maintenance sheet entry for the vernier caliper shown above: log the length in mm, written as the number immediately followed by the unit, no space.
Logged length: 2.2mm
